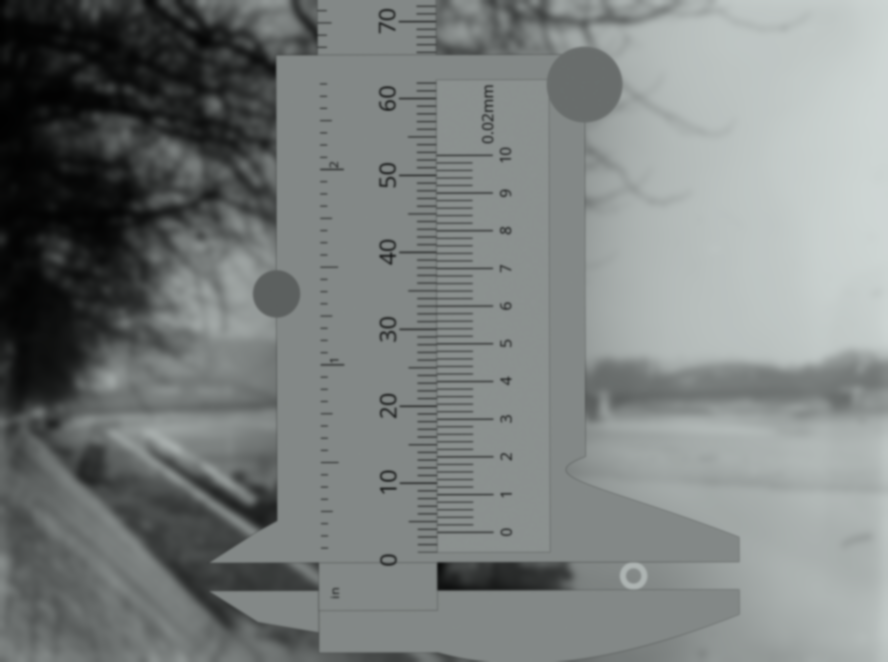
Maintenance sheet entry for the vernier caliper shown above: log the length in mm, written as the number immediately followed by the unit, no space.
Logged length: 3.6mm
